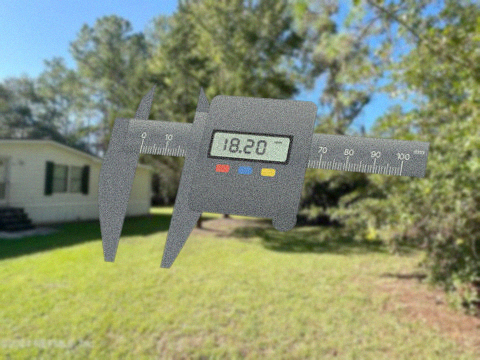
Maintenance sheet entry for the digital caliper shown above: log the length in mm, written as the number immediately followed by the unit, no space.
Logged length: 18.20mm
